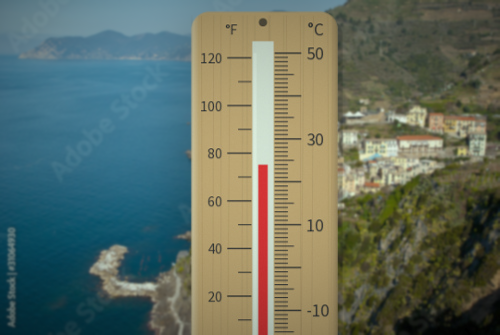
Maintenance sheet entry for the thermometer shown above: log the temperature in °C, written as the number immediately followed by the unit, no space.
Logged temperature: 24°C
